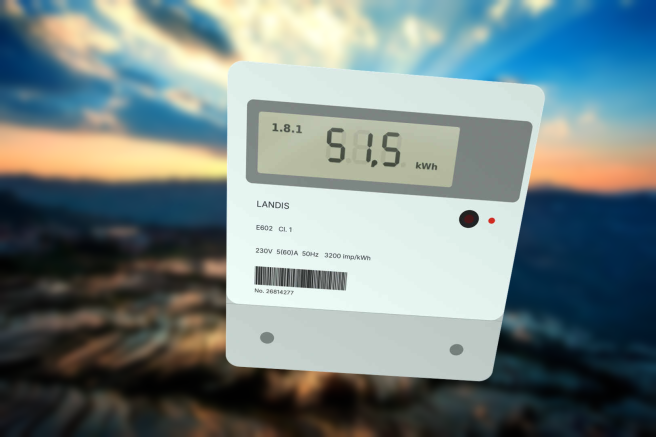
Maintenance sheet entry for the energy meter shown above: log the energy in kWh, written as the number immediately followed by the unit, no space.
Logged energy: 51.5kWh
